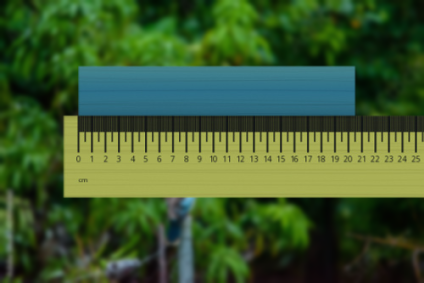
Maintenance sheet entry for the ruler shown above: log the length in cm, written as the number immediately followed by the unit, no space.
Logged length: 20.5cm
